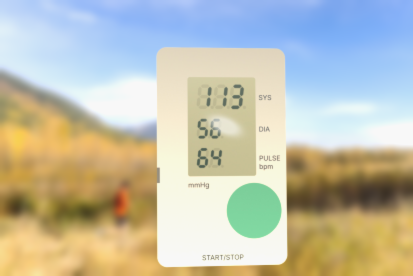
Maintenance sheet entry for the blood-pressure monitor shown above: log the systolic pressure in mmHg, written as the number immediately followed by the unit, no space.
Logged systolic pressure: 113mmHg
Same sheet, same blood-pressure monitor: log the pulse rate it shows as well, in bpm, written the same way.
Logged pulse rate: 64bpm
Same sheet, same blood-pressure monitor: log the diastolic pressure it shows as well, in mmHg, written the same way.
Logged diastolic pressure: 56mmHg
